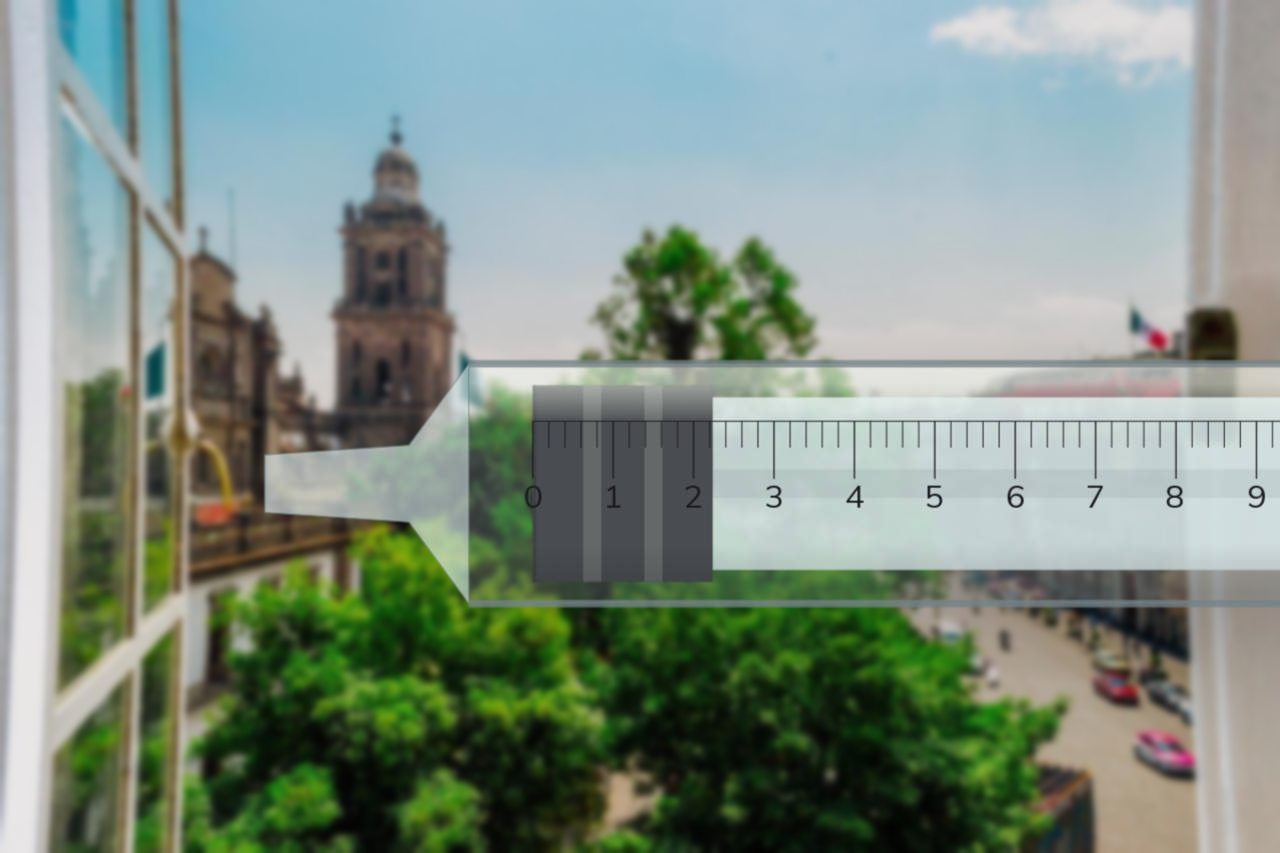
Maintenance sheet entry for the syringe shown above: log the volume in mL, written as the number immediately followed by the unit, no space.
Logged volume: 0mL
